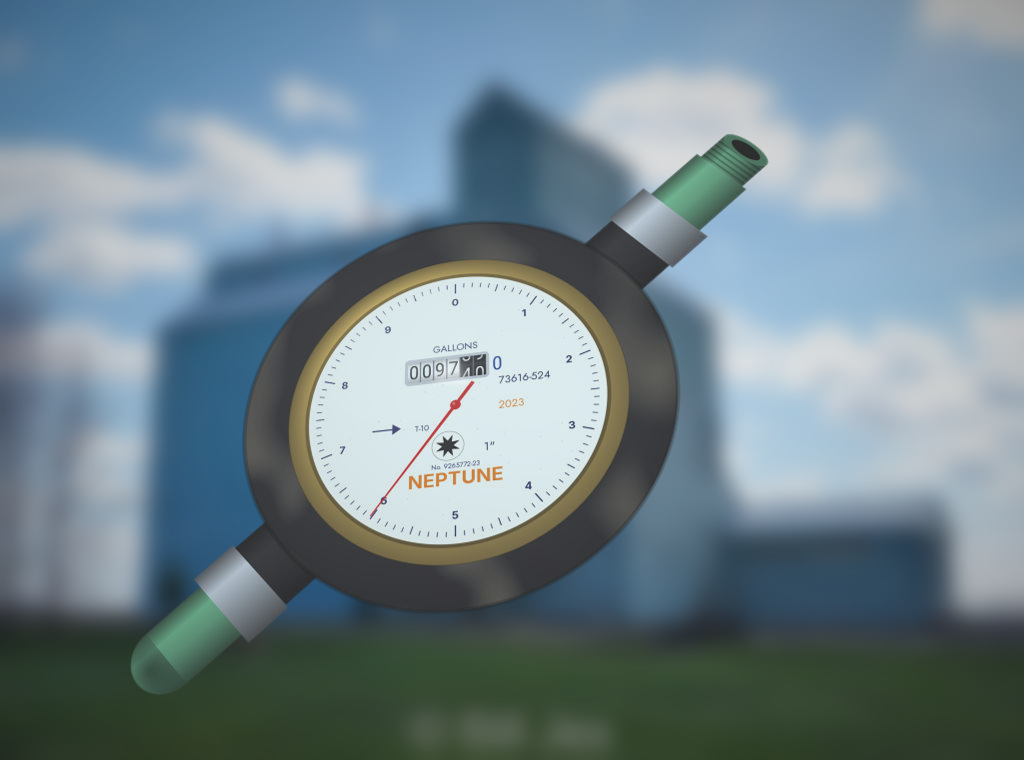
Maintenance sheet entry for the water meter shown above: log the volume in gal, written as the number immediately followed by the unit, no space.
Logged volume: 97396.0gal
